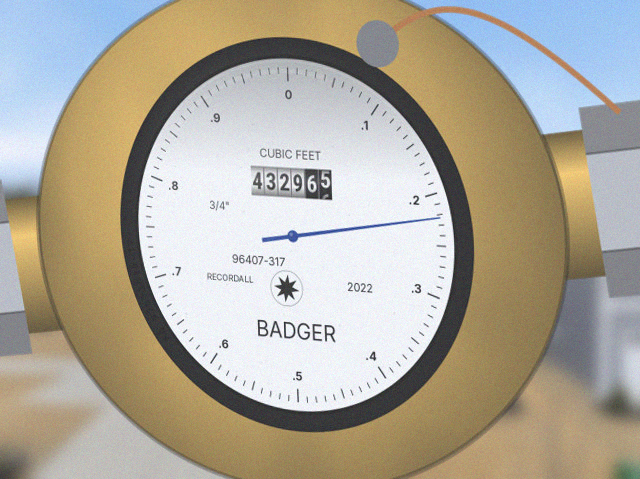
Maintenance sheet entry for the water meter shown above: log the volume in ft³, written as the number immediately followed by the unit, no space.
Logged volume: 432965.22ft³
